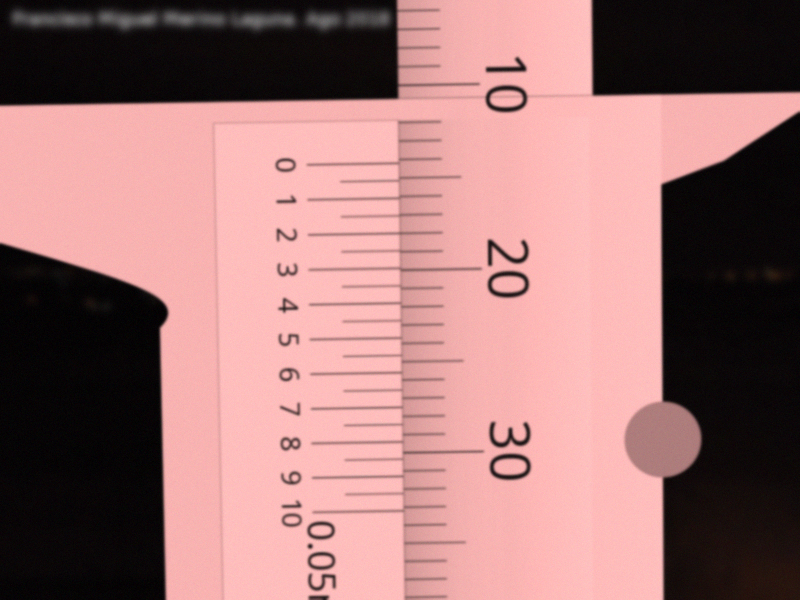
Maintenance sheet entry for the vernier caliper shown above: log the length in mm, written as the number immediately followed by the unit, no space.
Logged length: 14.2mm
